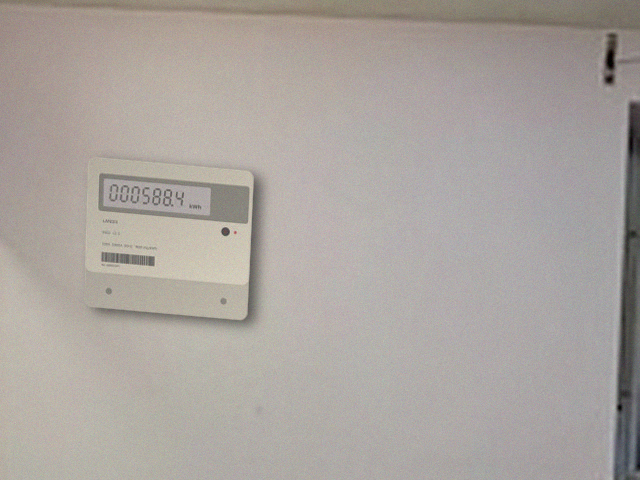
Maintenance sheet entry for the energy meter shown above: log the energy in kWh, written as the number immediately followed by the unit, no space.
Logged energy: 588.4kWh
